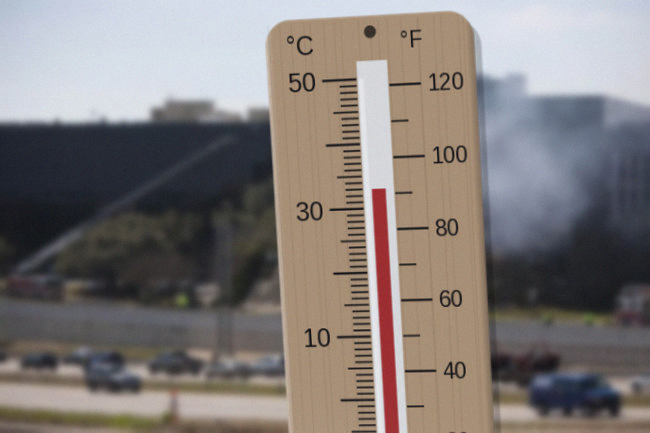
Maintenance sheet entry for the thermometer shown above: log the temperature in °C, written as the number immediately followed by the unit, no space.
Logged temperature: 33°C
